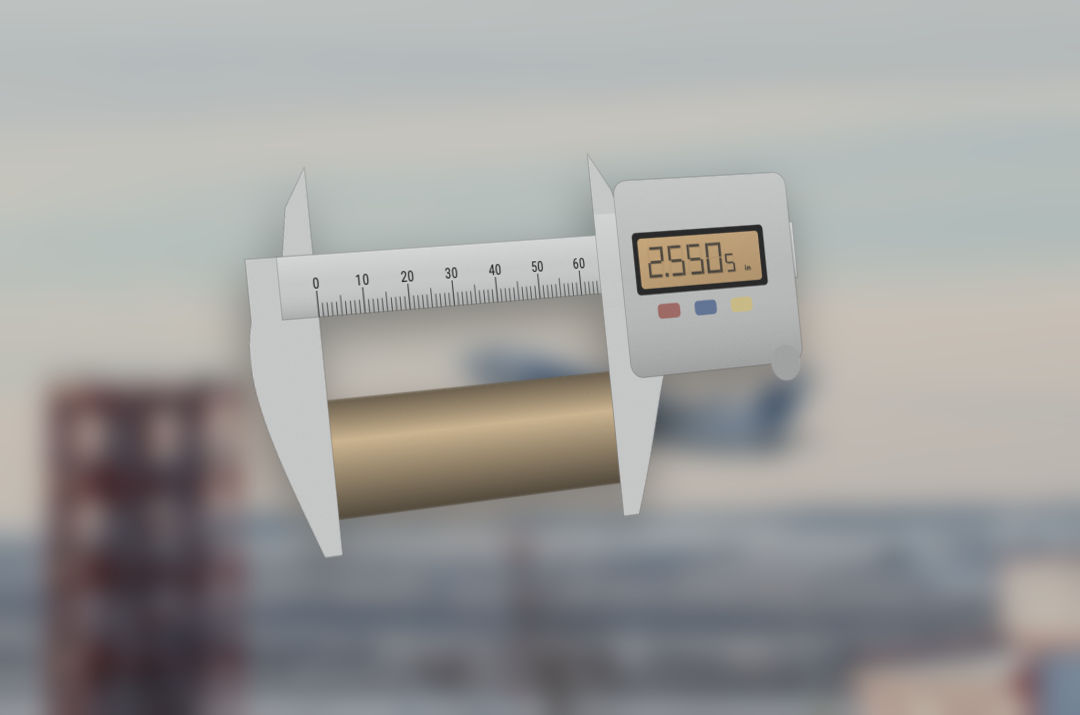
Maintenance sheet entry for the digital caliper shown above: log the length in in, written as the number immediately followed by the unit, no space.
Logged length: 2.5505in
